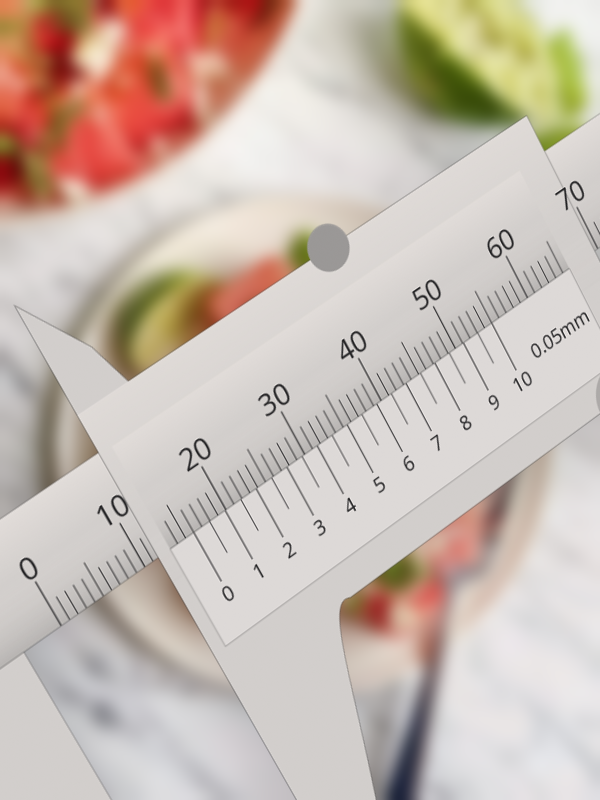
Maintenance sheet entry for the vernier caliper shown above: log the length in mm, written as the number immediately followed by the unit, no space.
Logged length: 16.0mm
